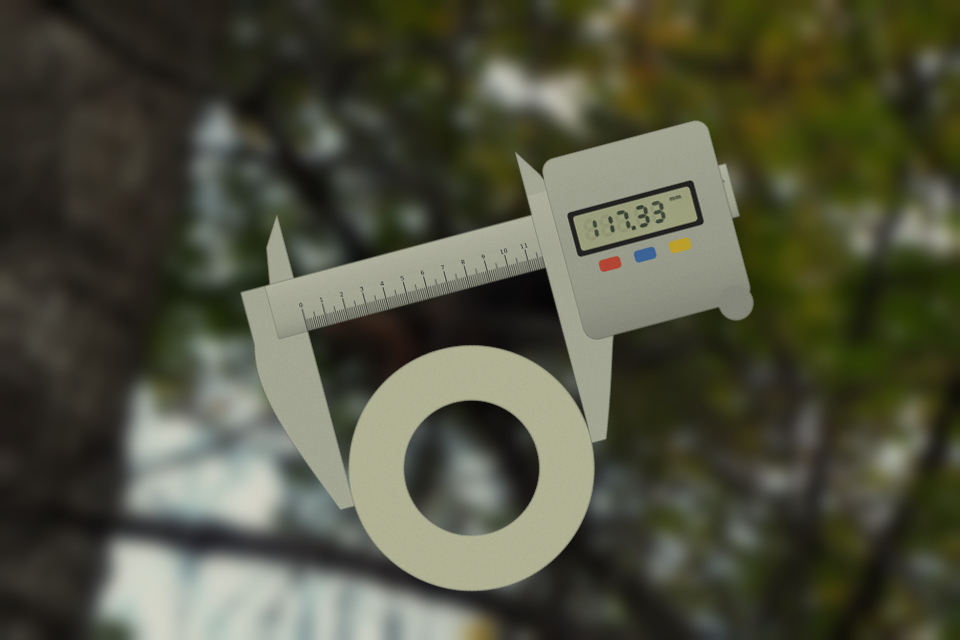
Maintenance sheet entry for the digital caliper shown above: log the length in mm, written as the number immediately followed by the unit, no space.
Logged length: 117.33mm
